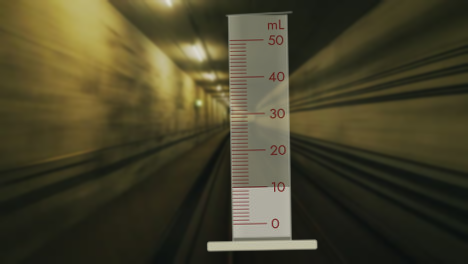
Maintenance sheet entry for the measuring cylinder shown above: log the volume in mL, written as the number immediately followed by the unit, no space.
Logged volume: 10mL
